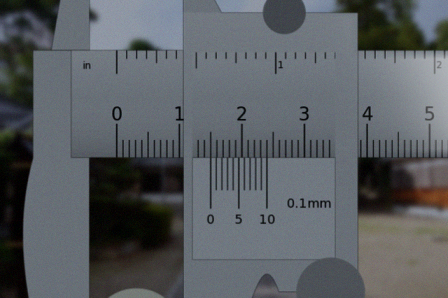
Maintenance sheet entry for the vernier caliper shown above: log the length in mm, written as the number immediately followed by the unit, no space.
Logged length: 15.0mm
